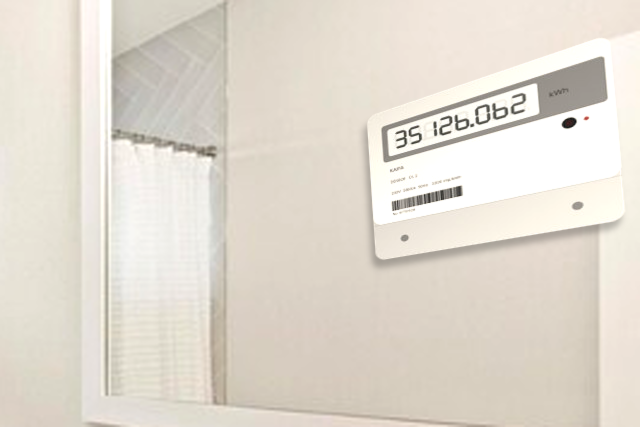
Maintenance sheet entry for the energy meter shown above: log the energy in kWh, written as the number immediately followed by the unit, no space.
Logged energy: 35126.062kWh
